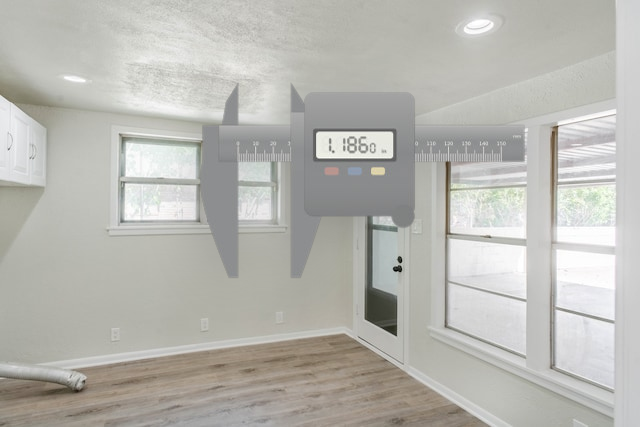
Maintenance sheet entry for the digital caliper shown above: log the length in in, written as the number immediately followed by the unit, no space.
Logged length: 1.1860in
